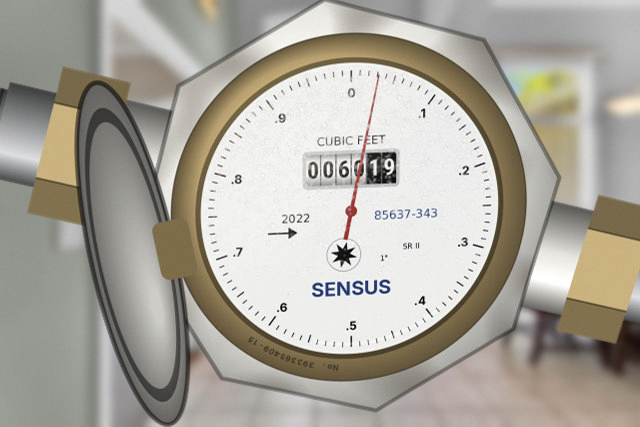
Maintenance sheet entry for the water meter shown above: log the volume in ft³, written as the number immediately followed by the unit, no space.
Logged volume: 6019.03ft³
